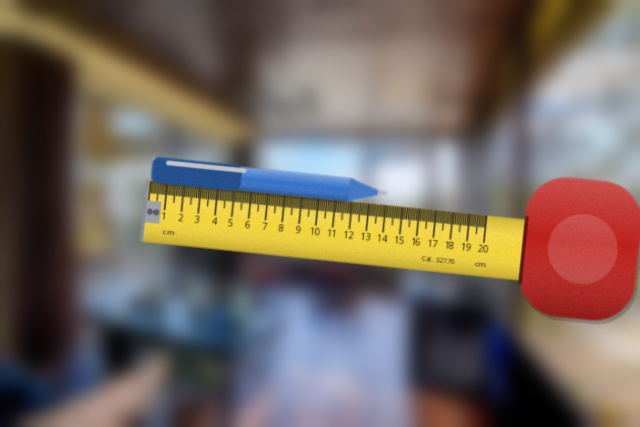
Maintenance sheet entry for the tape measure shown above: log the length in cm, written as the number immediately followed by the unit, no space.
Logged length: 14cm
